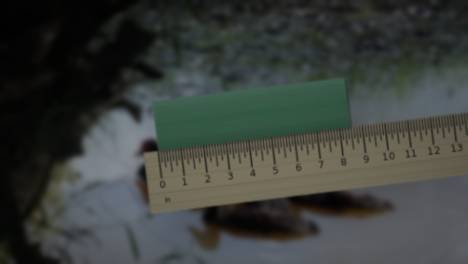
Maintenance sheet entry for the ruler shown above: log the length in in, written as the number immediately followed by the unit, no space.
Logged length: 8.5in
